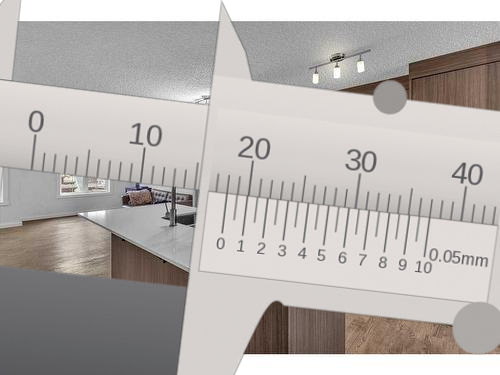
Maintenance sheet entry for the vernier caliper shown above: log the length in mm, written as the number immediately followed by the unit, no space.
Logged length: 18.0mm
